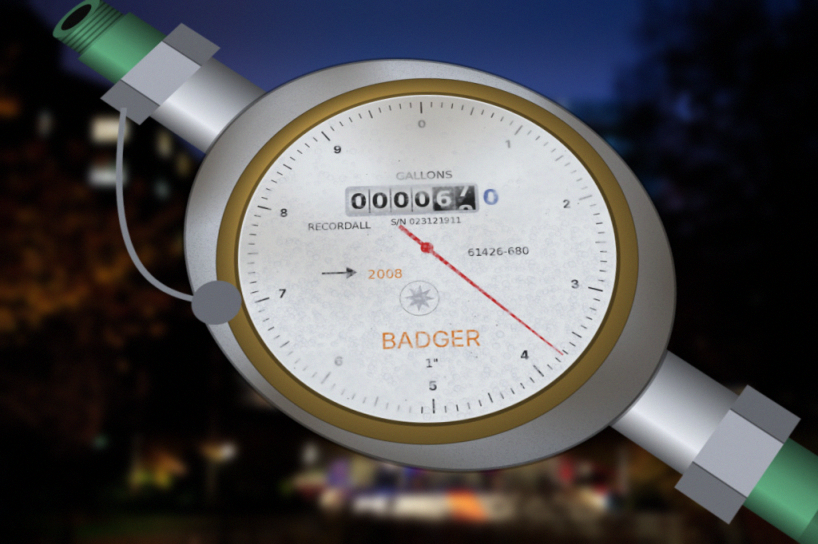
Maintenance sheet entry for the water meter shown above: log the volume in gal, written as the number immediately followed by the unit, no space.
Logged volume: 673.7gal
